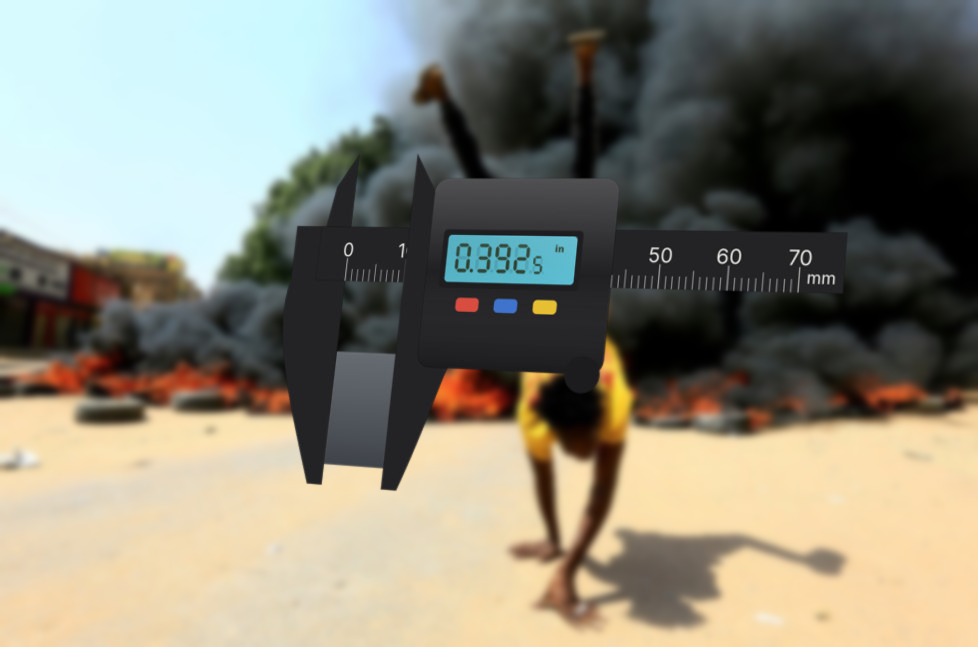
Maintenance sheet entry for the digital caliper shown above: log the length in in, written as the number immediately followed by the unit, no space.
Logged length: 0.3925in
